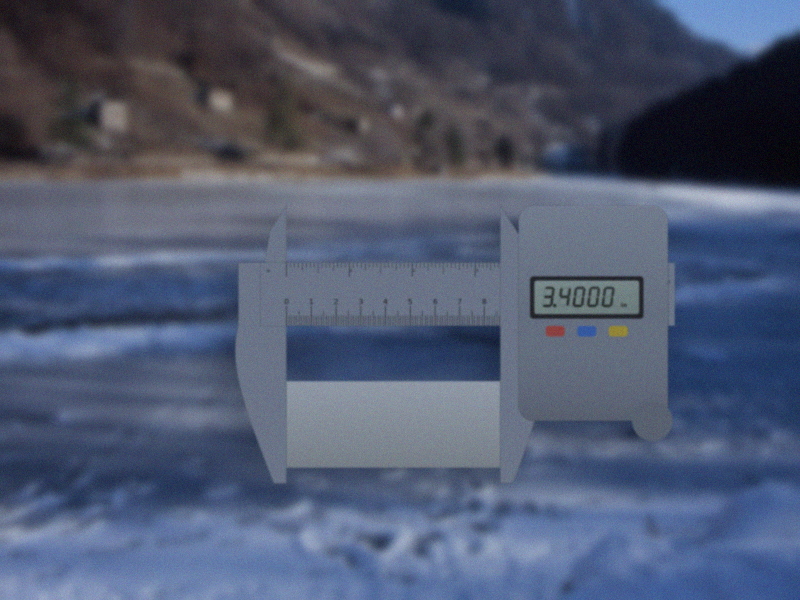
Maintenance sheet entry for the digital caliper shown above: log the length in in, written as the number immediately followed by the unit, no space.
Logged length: 3.4000in
